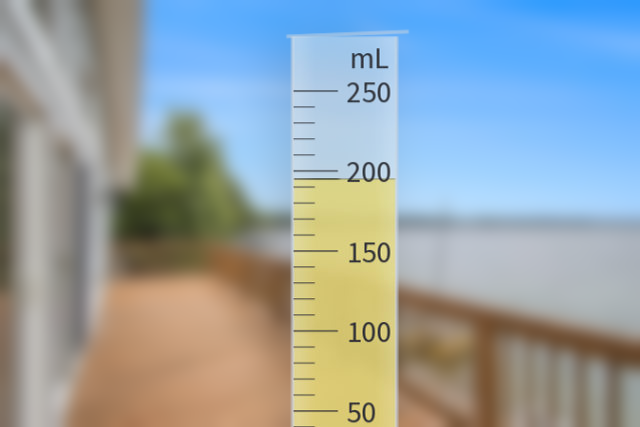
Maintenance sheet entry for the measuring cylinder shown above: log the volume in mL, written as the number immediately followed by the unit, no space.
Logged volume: 195mL
